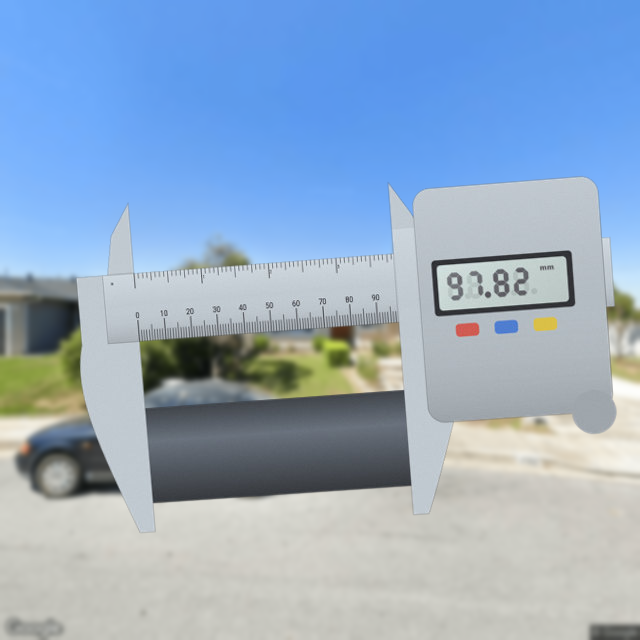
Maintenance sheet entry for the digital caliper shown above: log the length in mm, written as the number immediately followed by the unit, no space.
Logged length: 97.82mm
